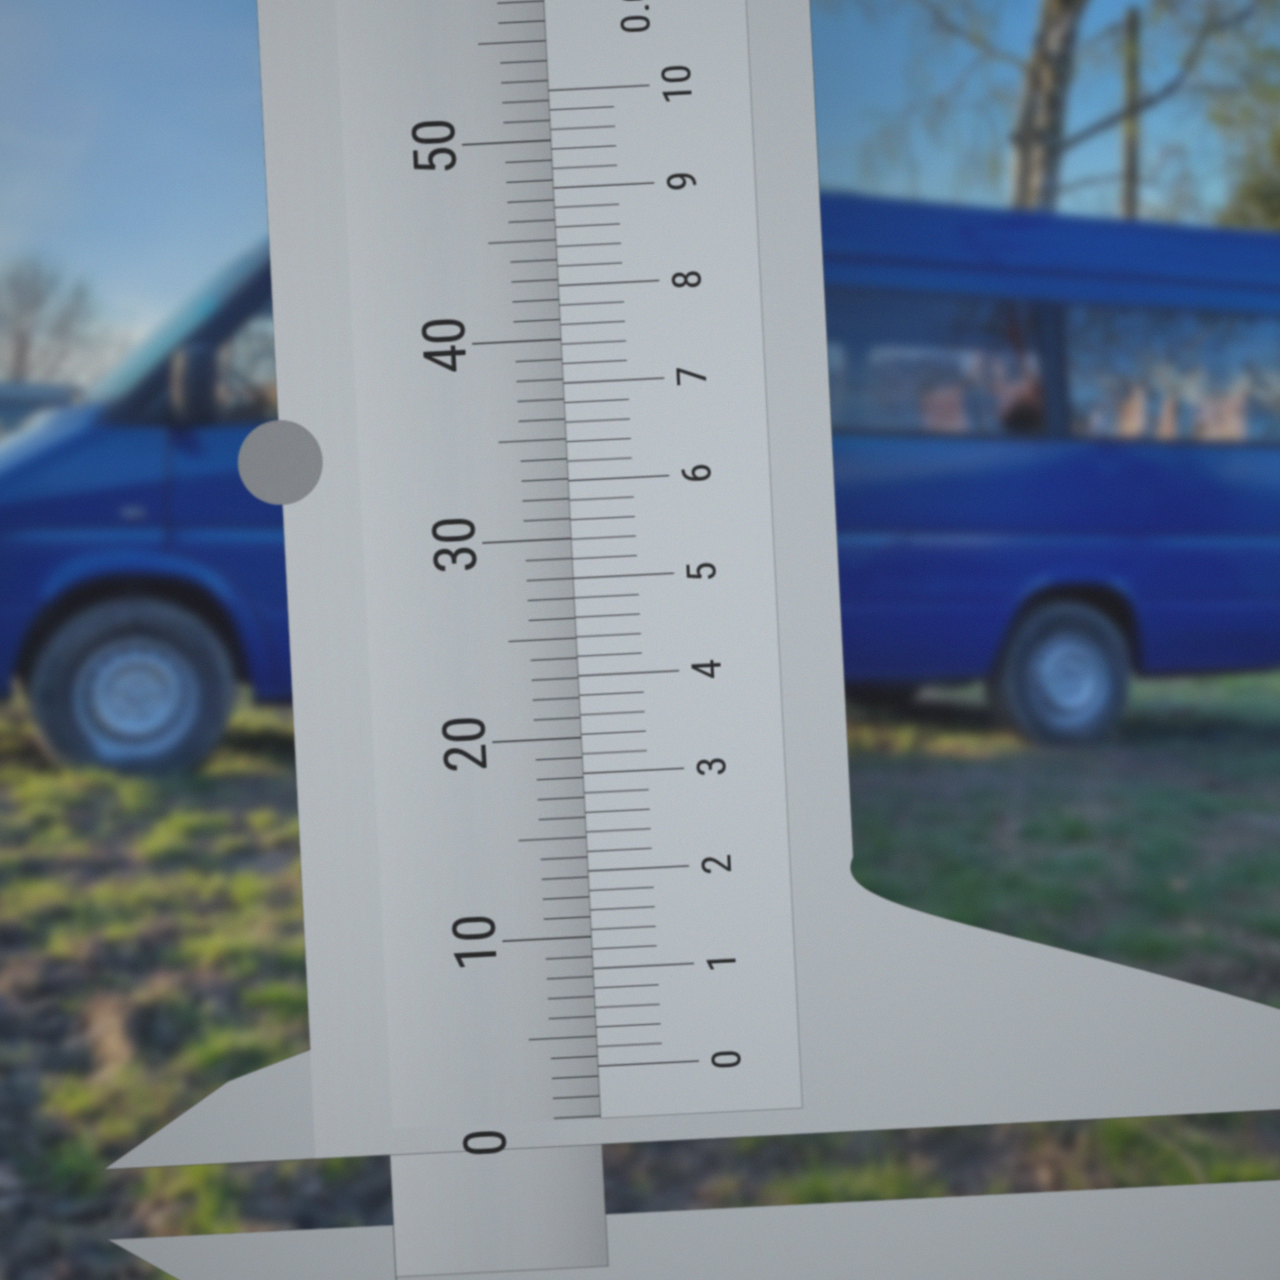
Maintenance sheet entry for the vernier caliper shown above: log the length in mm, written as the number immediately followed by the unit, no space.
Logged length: 3.5mm
